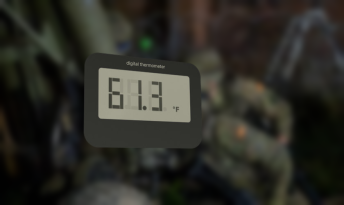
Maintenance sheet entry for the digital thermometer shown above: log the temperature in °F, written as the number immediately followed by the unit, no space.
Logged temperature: 61.3°F
